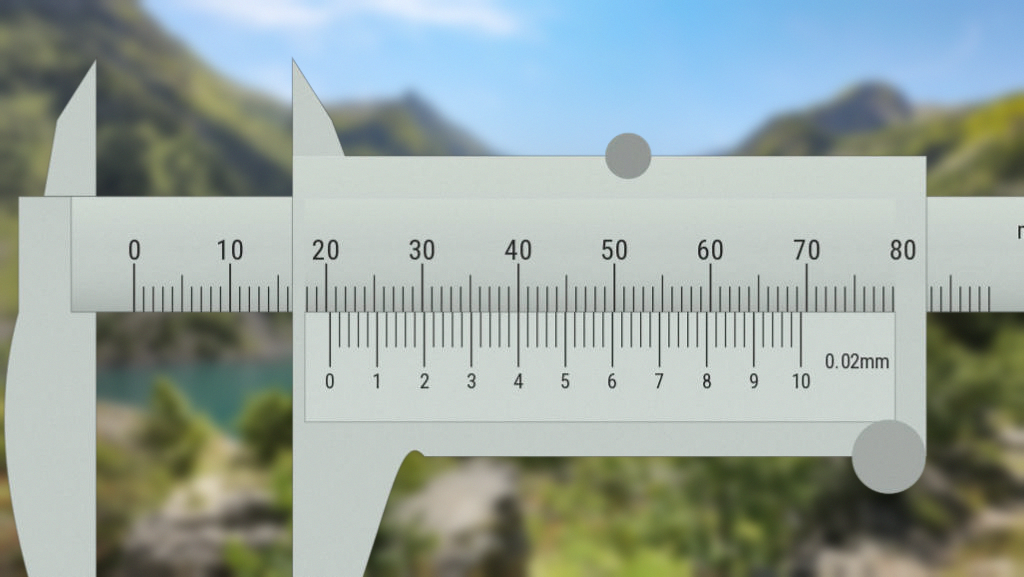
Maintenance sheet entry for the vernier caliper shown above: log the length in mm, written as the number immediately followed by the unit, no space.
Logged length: 20.4mm
